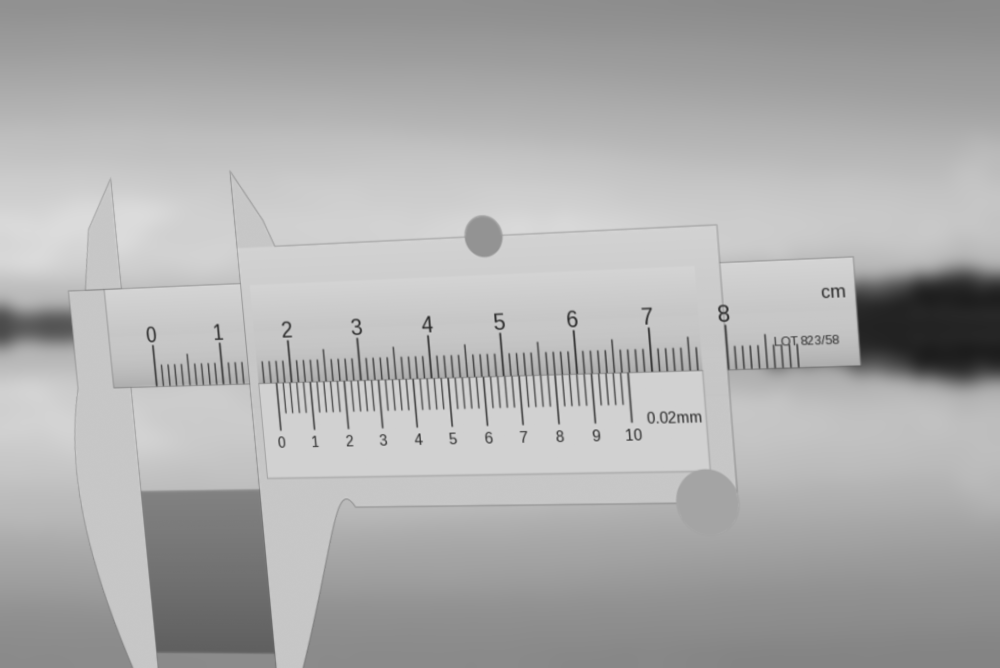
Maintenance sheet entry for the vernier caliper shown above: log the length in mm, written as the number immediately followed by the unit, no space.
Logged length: 17.8mm
